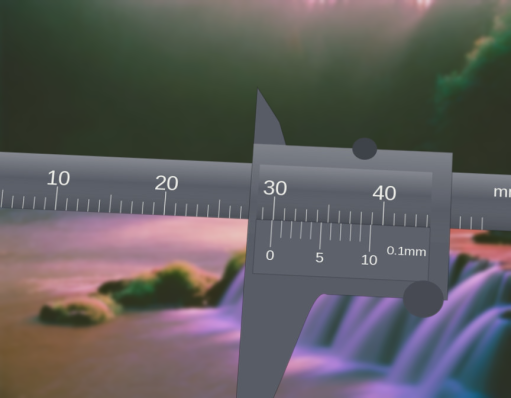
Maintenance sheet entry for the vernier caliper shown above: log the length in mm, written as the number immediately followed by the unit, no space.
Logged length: 29.9mm
